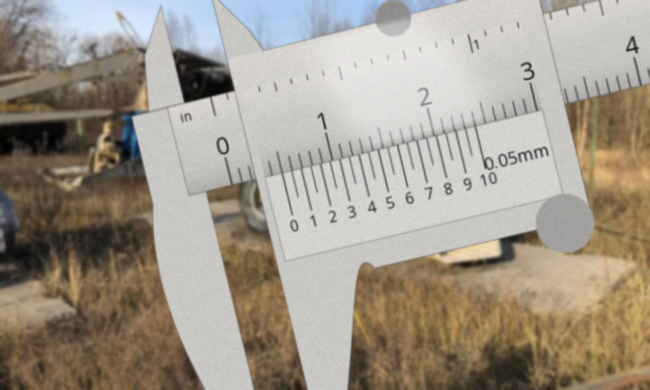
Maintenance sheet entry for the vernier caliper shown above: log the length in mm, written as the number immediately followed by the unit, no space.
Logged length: 5.0mm
